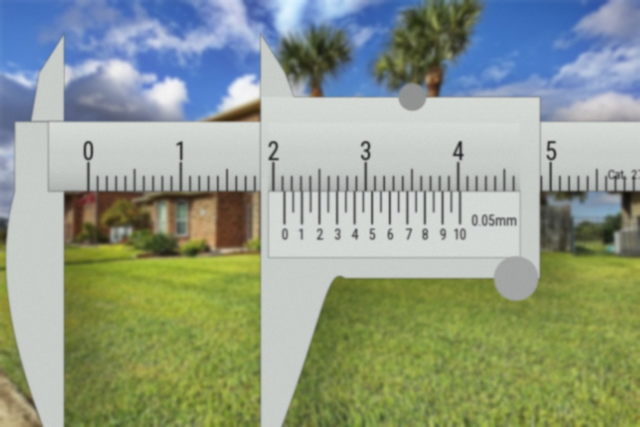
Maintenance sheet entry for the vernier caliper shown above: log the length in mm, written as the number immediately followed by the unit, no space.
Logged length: 21.2mm
